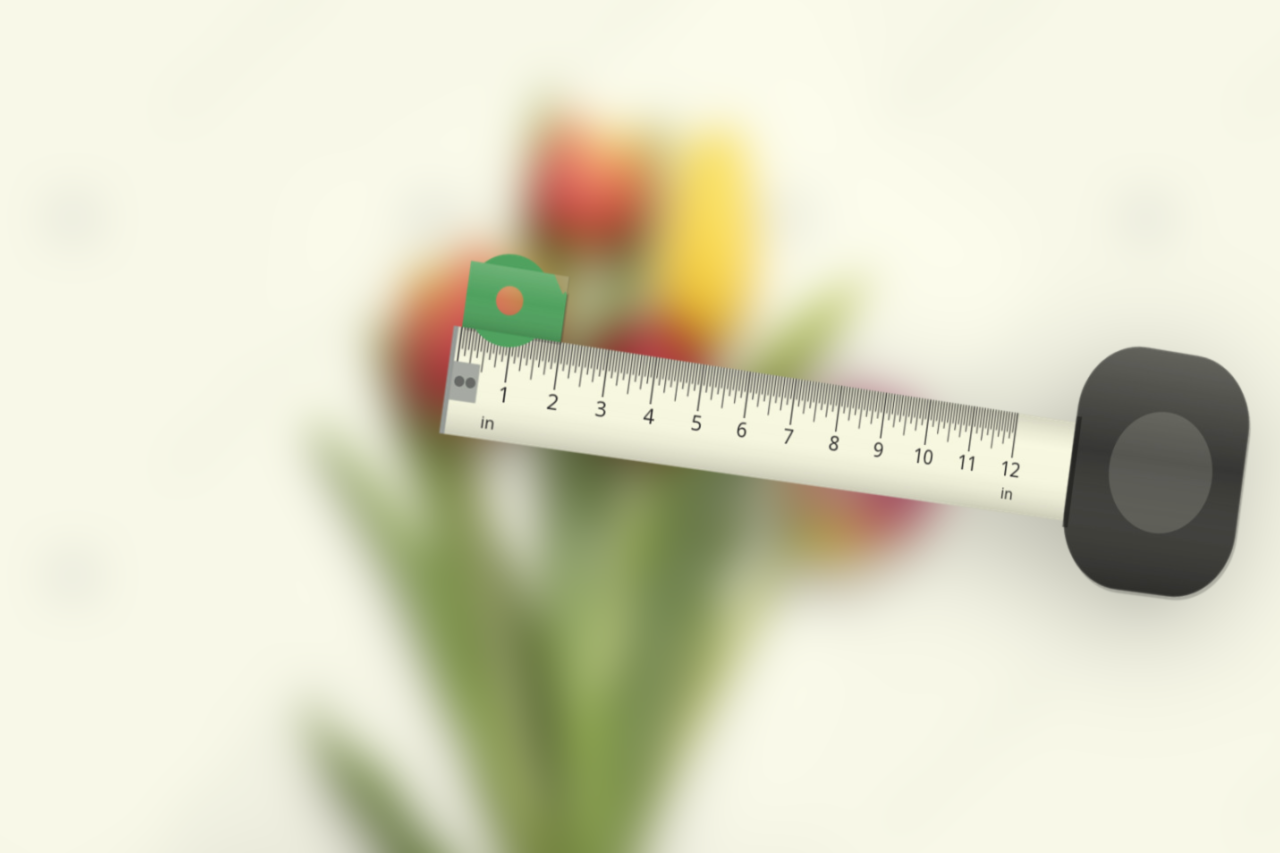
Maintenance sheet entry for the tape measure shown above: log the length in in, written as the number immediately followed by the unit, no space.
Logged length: 2in
